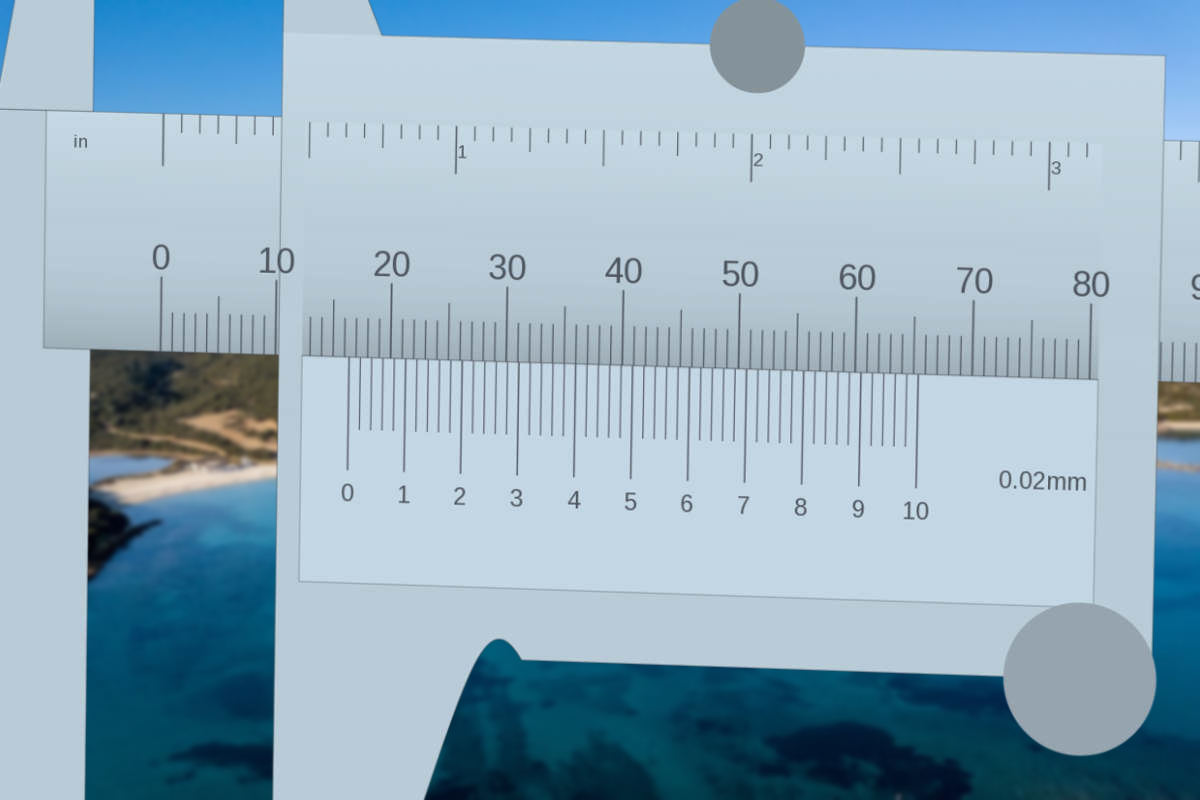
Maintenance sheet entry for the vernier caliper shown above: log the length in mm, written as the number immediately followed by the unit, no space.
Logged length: 16.4mm
